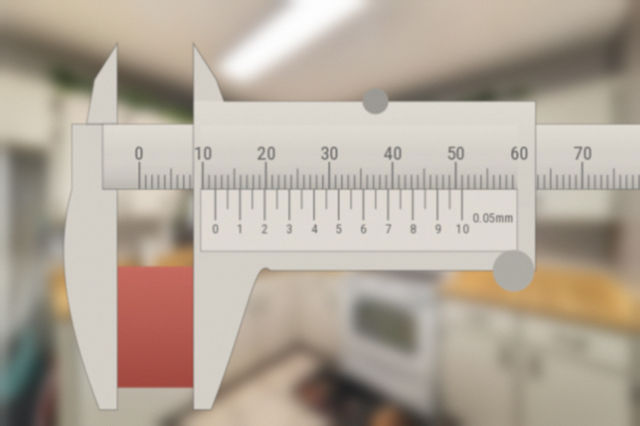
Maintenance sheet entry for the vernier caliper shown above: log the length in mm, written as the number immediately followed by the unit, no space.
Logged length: 12.0mm
